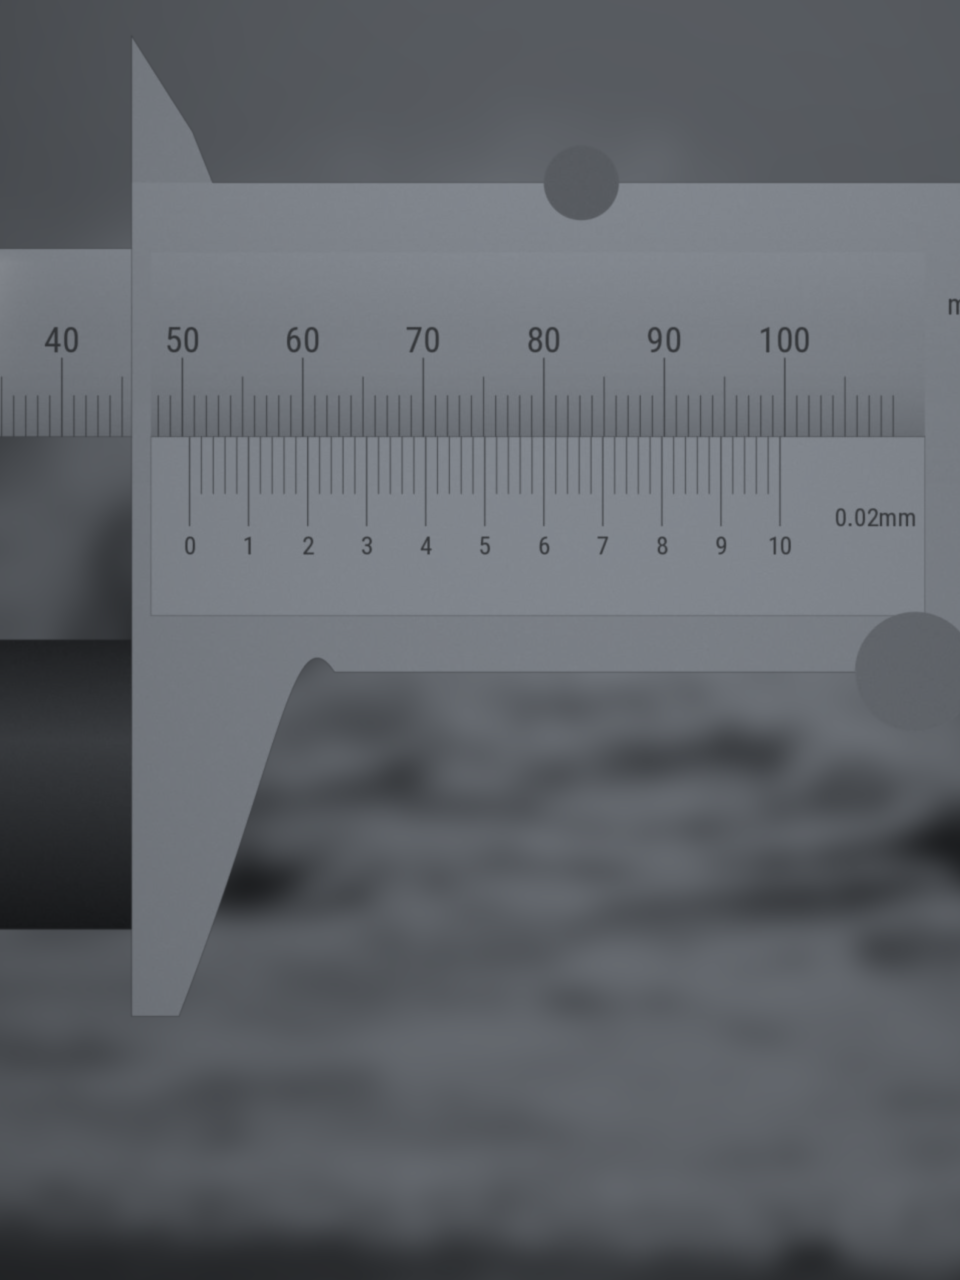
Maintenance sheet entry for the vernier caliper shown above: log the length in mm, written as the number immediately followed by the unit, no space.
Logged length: 50.6mm
